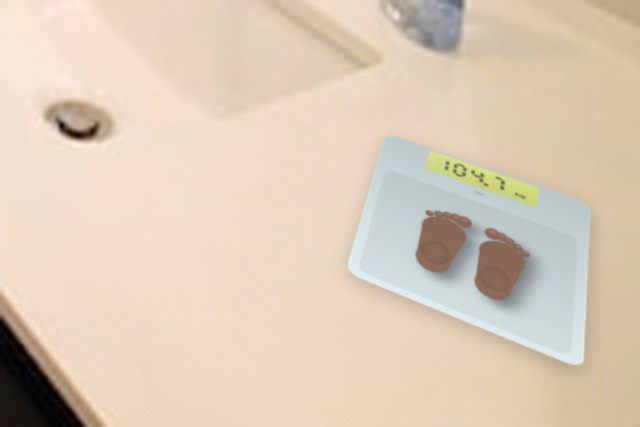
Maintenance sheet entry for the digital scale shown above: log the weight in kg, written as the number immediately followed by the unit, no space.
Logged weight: 104.7kg
